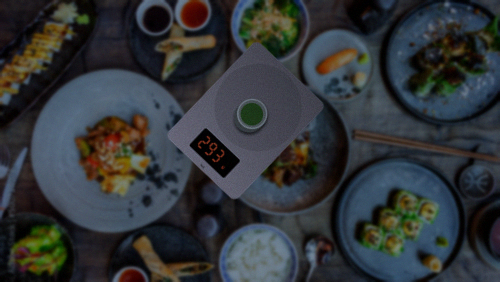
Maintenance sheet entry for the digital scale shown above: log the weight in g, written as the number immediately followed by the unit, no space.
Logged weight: 293g
